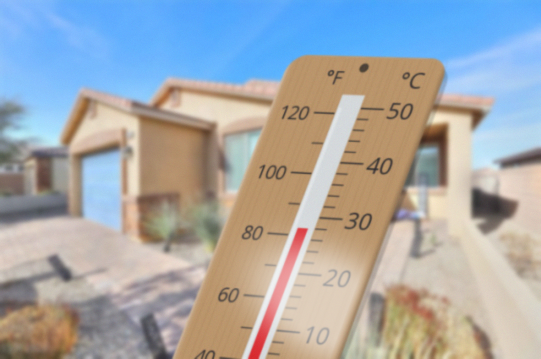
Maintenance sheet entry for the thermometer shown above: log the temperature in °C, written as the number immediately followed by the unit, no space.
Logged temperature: 28°C
